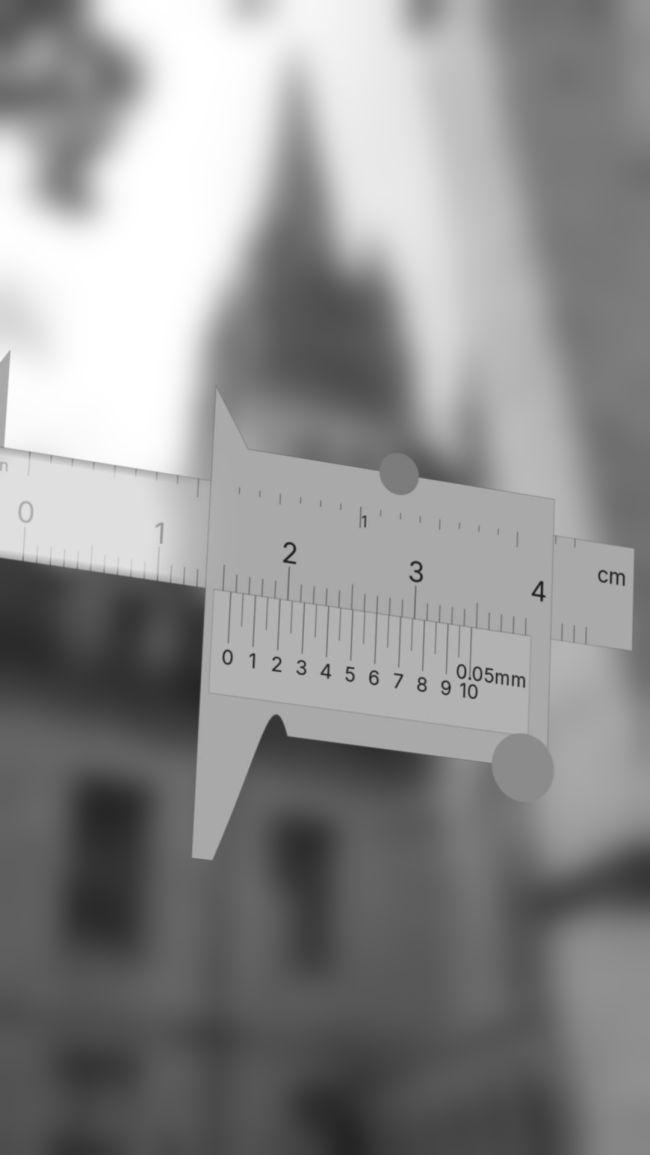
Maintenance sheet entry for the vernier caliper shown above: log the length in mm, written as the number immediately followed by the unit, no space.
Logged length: 15.6mm
